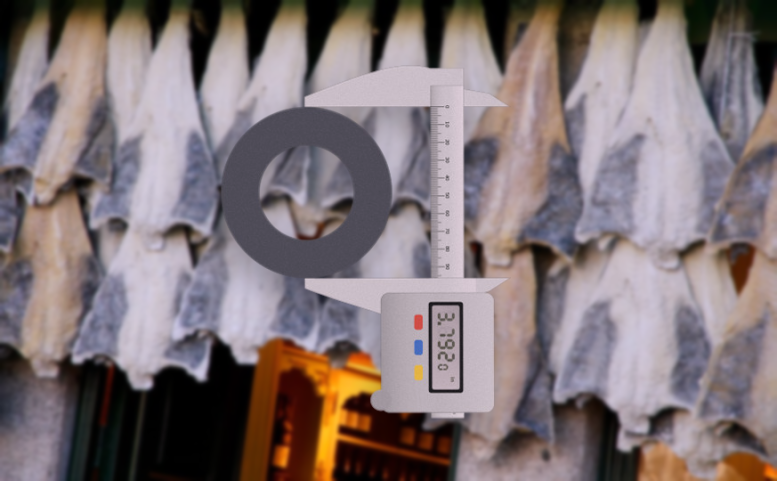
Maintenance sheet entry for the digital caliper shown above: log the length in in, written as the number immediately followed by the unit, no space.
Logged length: 3.7920in
